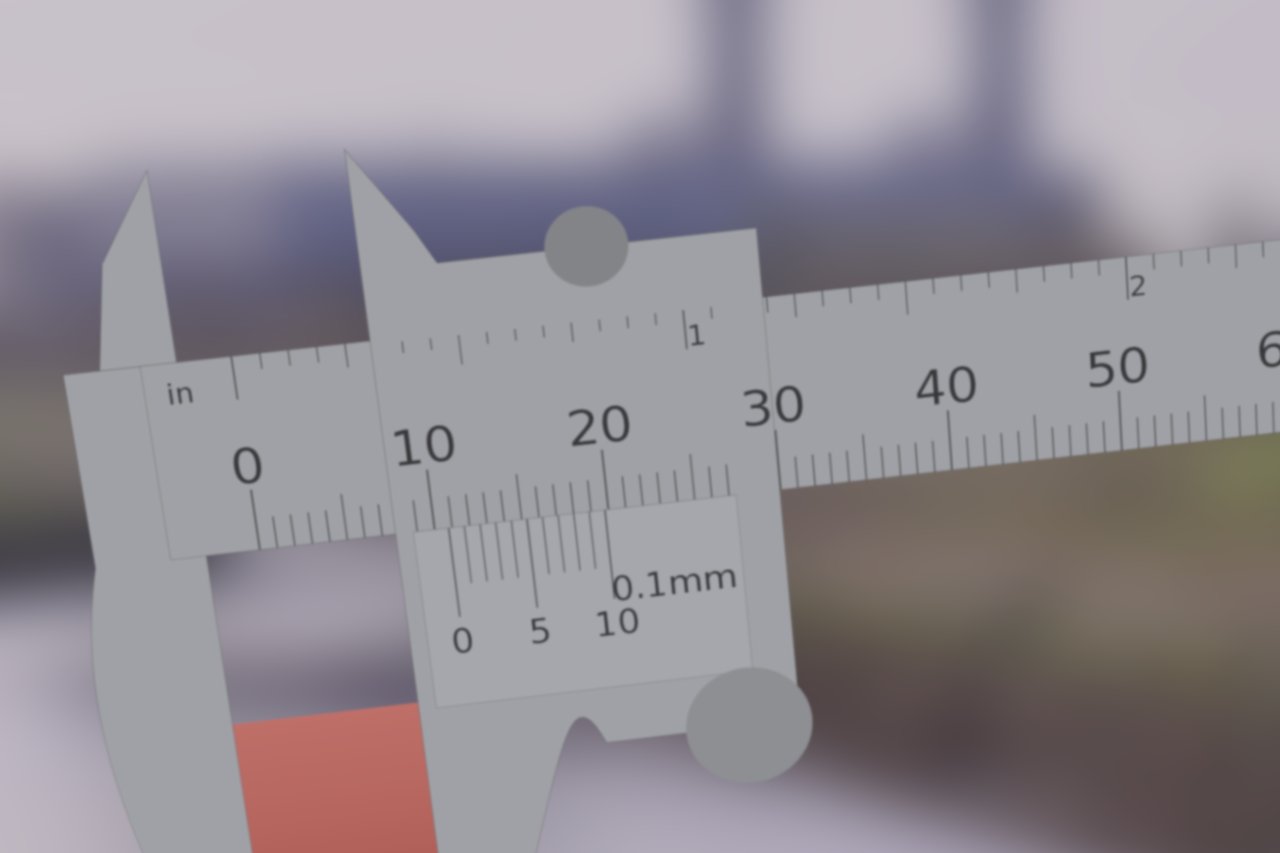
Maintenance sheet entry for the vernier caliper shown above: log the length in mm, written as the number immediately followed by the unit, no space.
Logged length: 10.8mm
